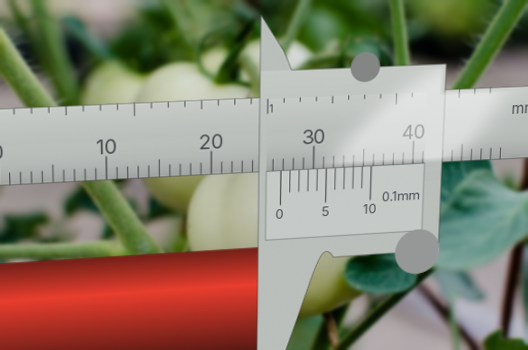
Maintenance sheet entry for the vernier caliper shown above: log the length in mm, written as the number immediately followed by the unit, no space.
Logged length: 26.8mm
